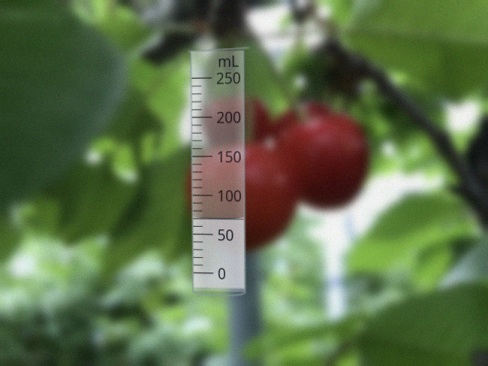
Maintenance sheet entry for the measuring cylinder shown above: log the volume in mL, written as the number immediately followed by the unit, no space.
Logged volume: 70mL
